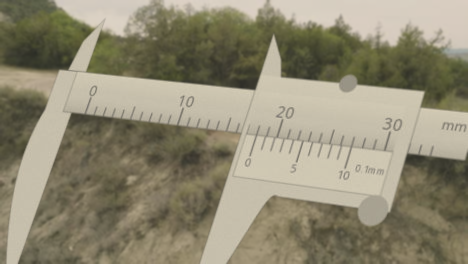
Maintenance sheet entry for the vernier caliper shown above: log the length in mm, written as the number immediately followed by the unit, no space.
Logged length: 18.0mm
